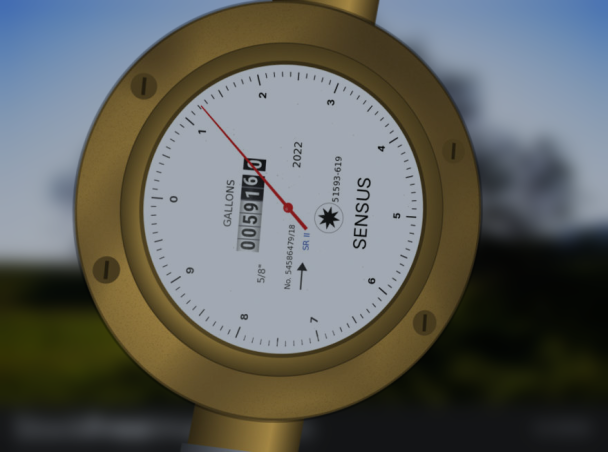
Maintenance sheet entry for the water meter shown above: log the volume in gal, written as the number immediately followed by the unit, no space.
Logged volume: 59161.2gal
